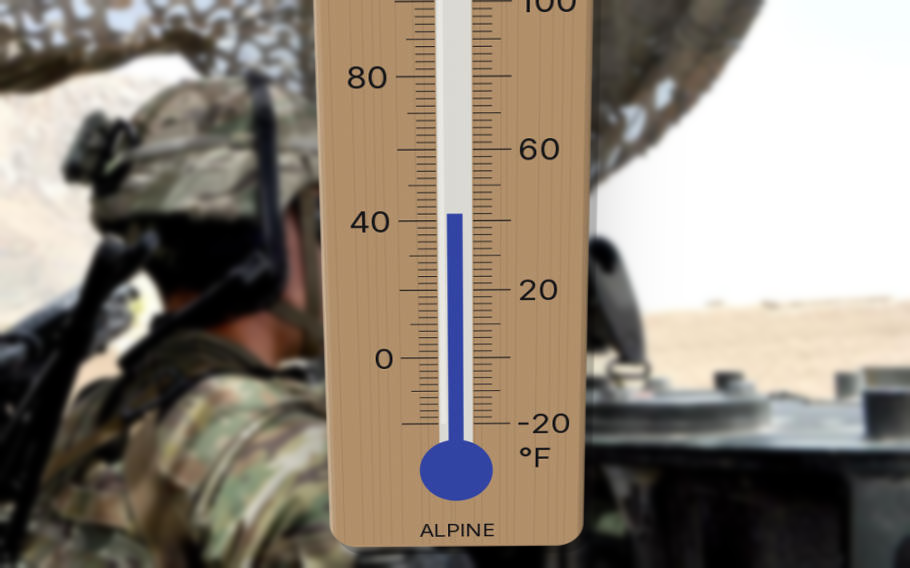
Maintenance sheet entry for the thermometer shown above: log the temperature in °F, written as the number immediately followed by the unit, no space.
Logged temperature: 42°F
